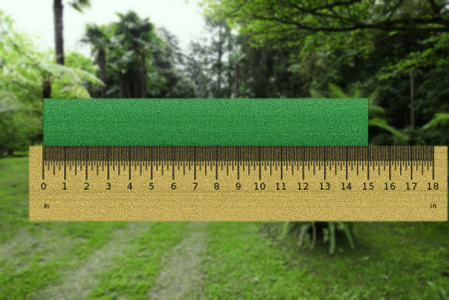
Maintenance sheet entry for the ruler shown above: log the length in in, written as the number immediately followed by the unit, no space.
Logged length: 15in
